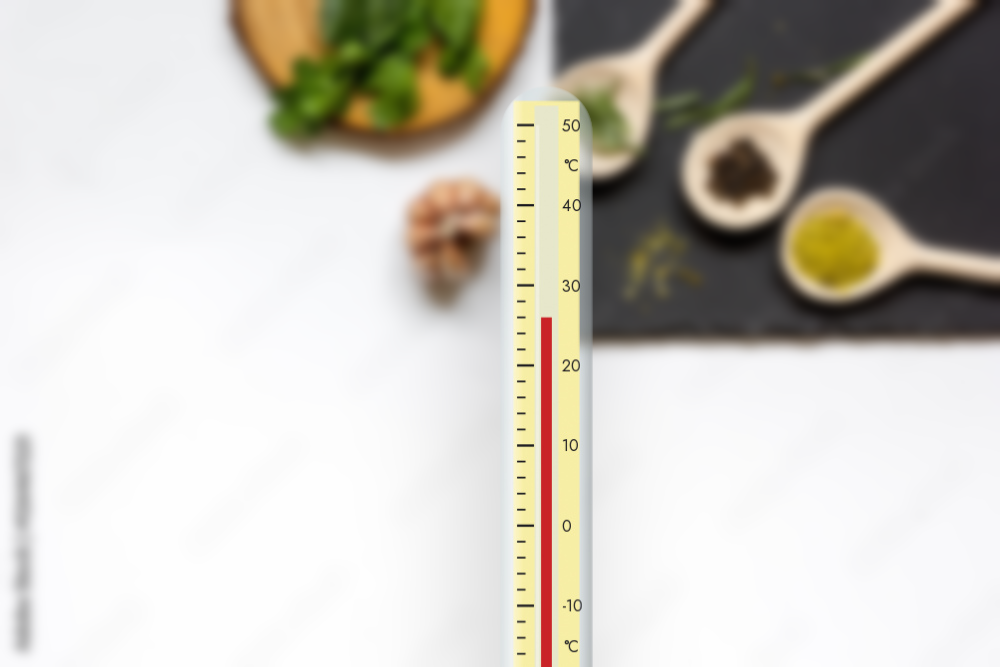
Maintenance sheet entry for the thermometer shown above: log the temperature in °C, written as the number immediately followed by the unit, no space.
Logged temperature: 26°C
